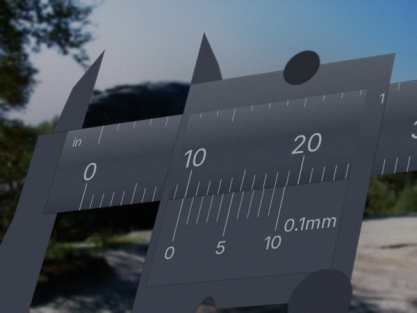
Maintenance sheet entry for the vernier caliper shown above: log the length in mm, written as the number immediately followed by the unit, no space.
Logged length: 9.9mm
